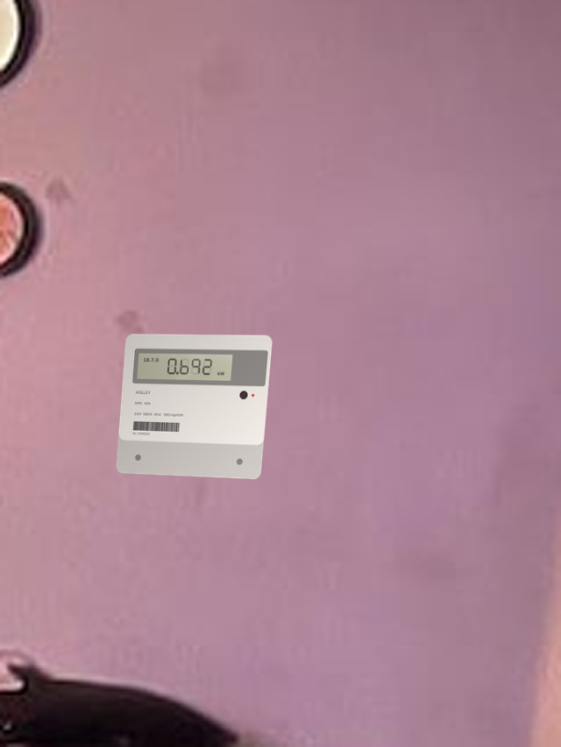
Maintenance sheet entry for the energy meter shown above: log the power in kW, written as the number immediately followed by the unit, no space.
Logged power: 0.692kW
